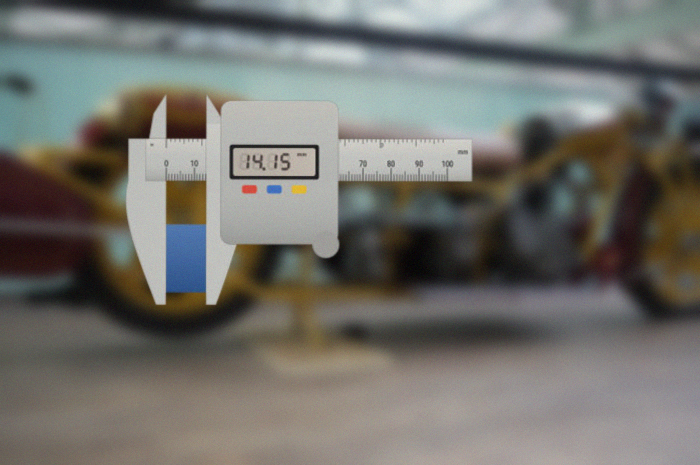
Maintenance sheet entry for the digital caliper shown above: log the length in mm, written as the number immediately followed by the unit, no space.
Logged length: 14.15mm
